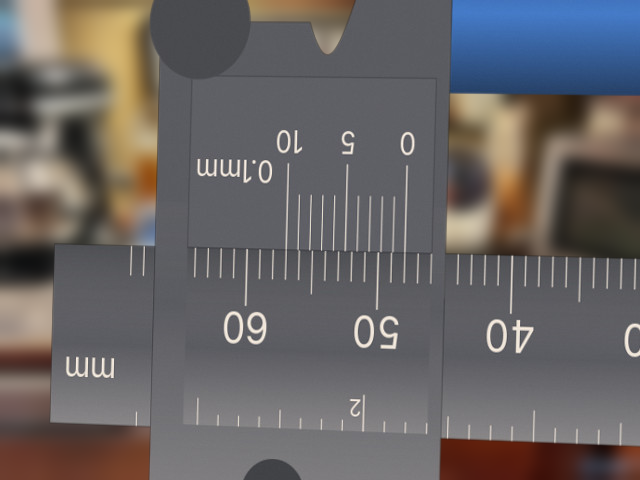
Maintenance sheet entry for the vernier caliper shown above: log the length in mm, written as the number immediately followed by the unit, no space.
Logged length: 48.0mm
